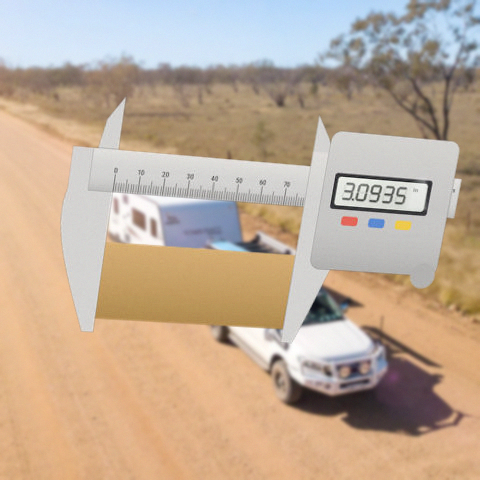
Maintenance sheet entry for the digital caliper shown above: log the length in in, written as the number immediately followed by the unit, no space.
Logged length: 3.0935in
